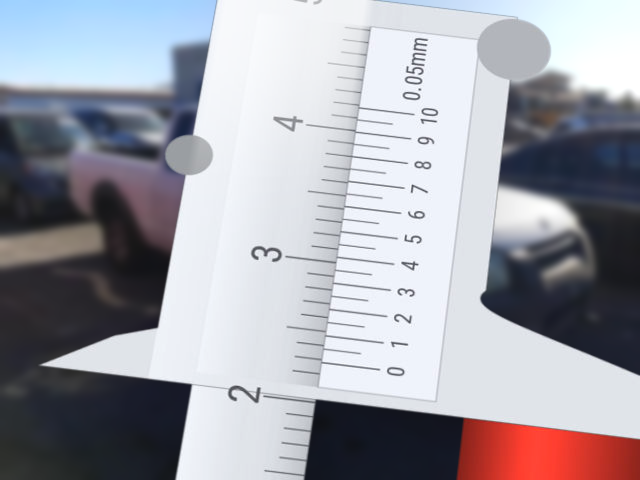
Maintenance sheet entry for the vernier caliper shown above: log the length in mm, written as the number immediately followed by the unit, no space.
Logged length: 22.8mm
